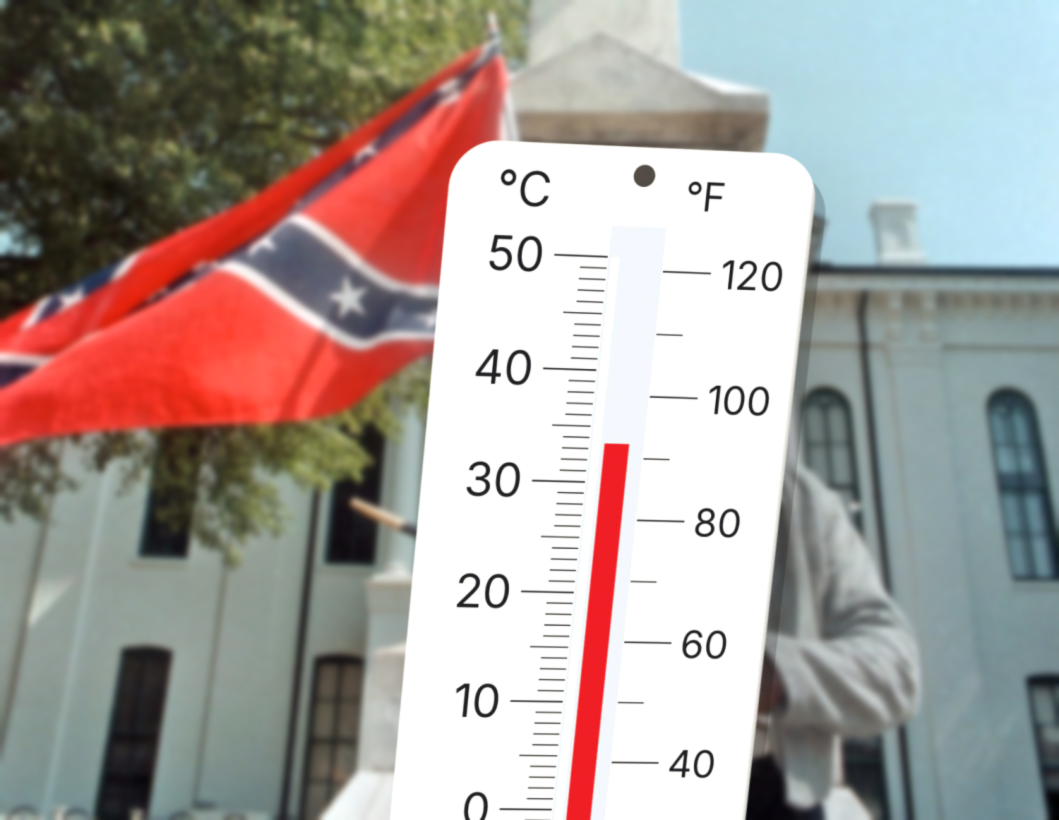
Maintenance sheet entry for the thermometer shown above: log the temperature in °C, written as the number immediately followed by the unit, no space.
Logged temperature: 33.5°C
